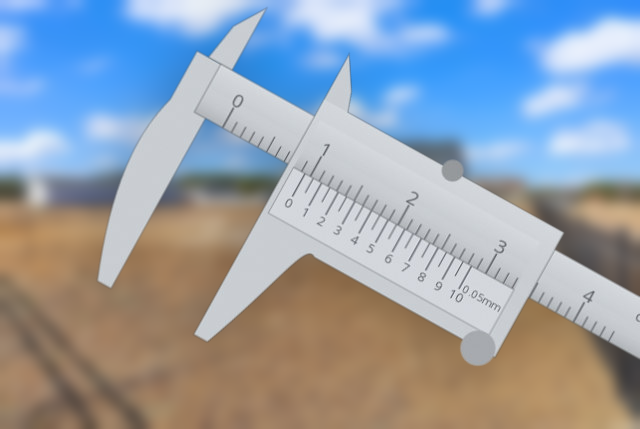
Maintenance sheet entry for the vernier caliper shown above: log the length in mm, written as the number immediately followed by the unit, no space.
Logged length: 9.4mm
